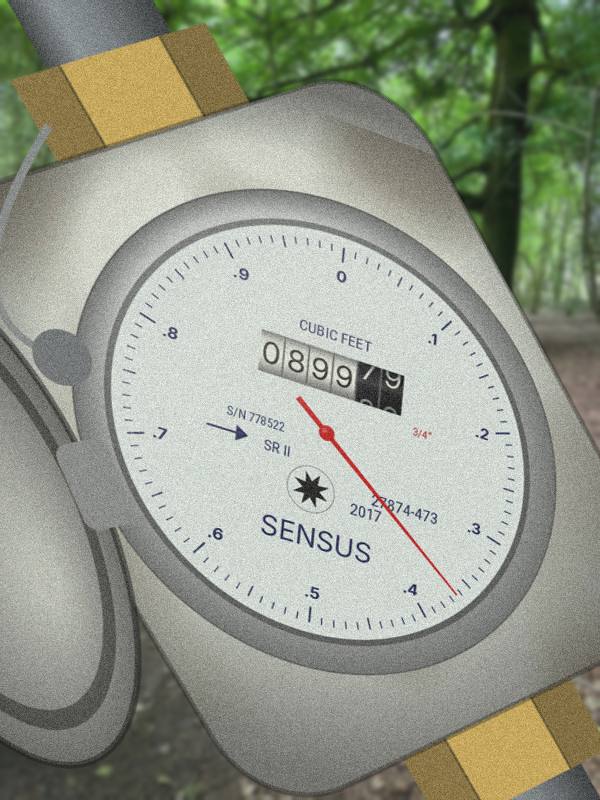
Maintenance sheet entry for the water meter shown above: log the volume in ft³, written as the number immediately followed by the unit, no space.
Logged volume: 89979.36ft³
